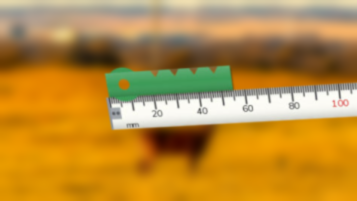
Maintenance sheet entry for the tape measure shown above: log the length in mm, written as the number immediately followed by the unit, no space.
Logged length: 55mm
